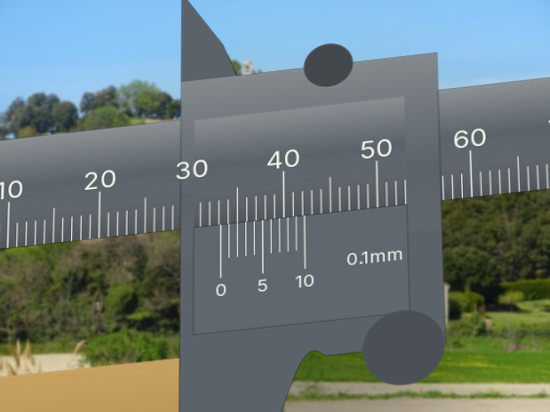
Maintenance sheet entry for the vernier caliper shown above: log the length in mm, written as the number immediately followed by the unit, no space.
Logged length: 33.2mm
